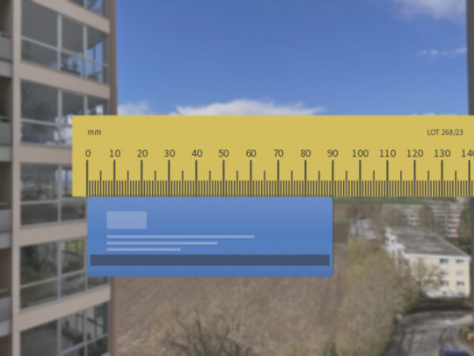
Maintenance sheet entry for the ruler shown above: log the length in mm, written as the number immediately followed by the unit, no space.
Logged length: 90mm
